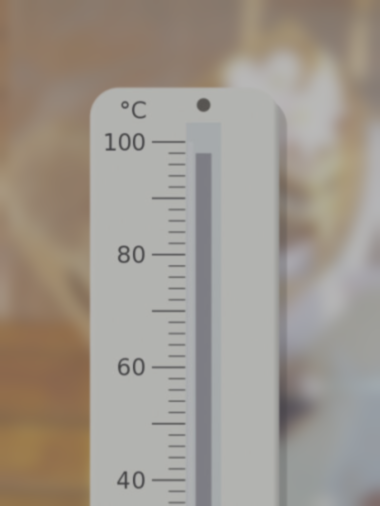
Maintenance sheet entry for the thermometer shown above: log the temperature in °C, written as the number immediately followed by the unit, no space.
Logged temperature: 98°C
